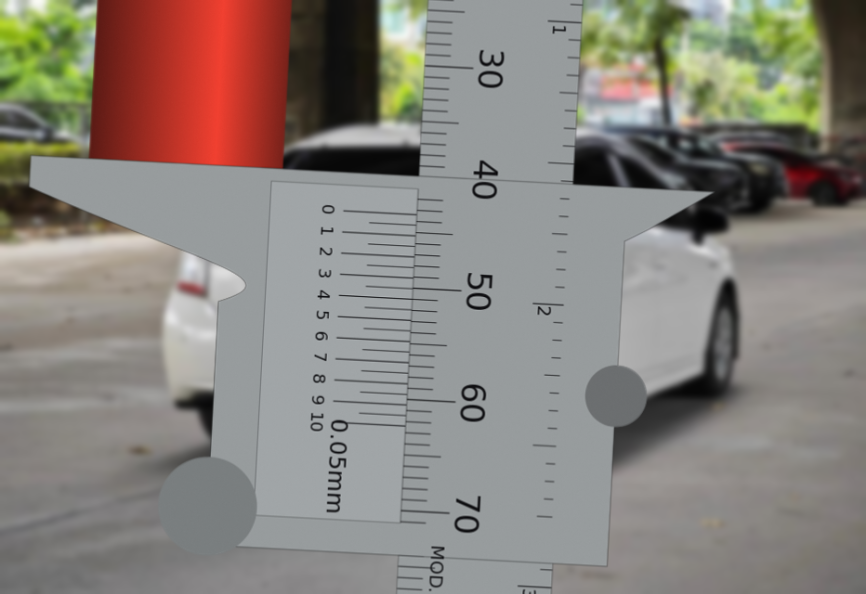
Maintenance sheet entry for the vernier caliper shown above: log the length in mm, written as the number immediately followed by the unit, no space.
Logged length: 43.4mm
